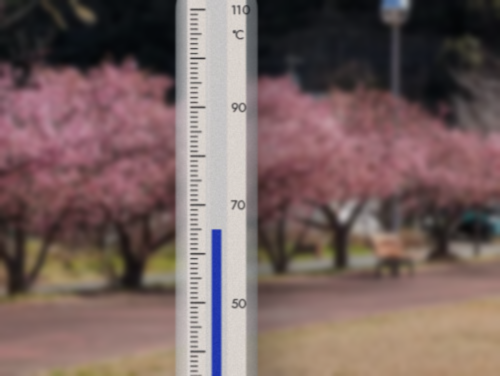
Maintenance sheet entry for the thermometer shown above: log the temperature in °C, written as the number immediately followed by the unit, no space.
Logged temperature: 65°C
